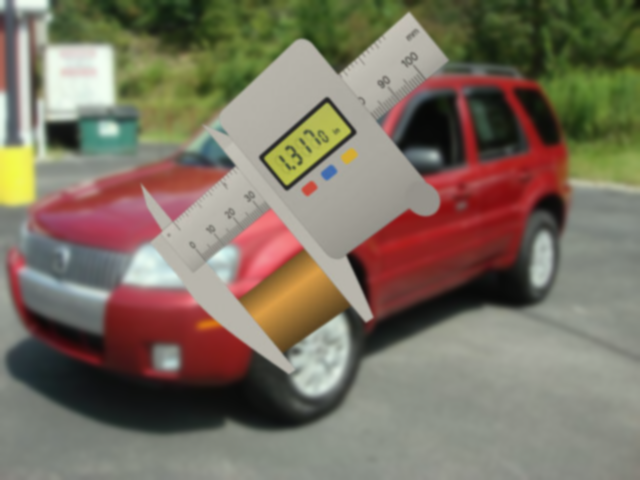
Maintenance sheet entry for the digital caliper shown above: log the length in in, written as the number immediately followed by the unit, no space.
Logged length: 1.3170in
